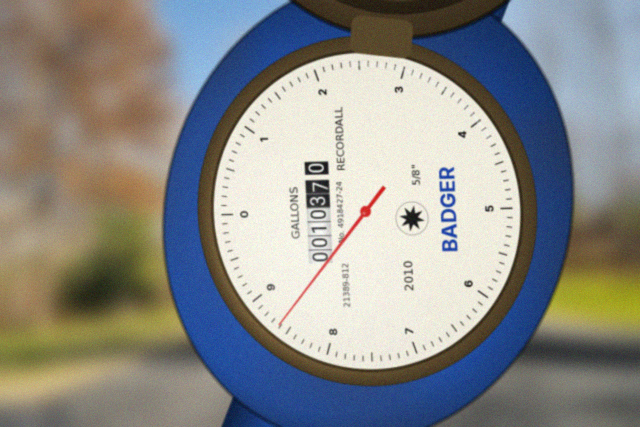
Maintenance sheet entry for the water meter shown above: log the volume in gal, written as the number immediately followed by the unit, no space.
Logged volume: 10368.6gal
